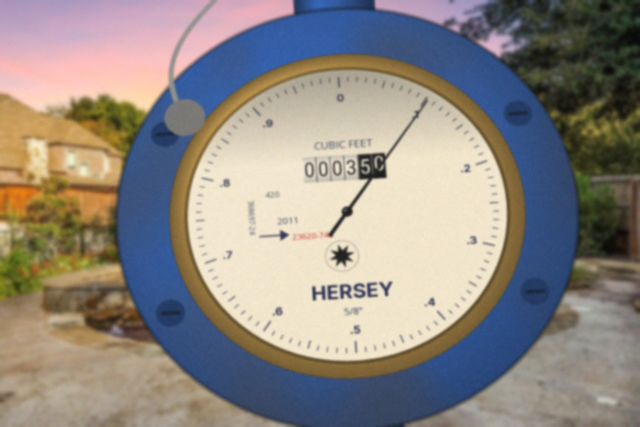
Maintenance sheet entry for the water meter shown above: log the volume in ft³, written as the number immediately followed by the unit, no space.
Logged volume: 350.10ft³
